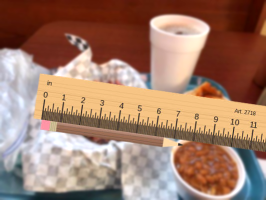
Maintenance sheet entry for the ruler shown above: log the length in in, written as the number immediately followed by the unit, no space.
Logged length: 7.5in
